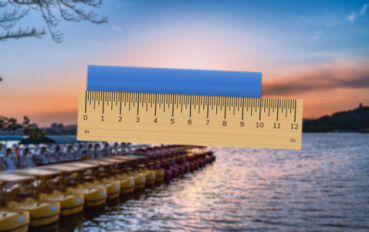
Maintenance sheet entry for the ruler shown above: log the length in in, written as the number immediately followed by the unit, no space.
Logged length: 10in
